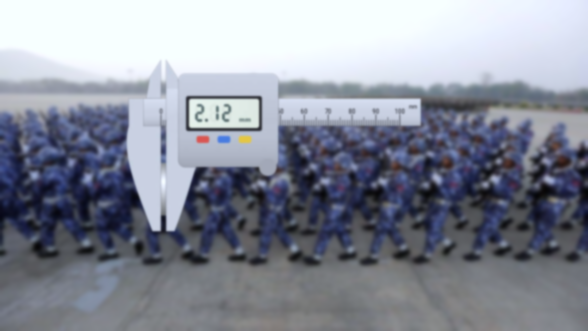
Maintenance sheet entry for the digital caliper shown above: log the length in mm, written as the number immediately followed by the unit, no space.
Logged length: 2.12mm
